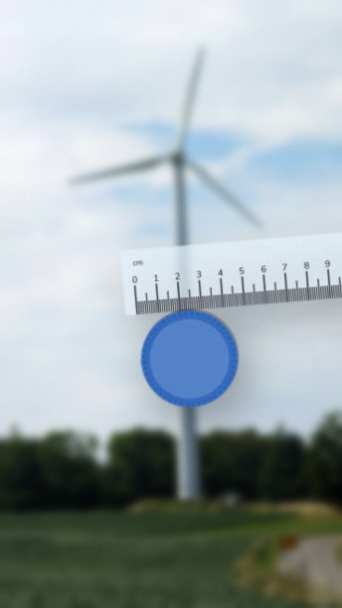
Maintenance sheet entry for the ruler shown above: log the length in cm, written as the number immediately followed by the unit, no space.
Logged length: 4.5cm
